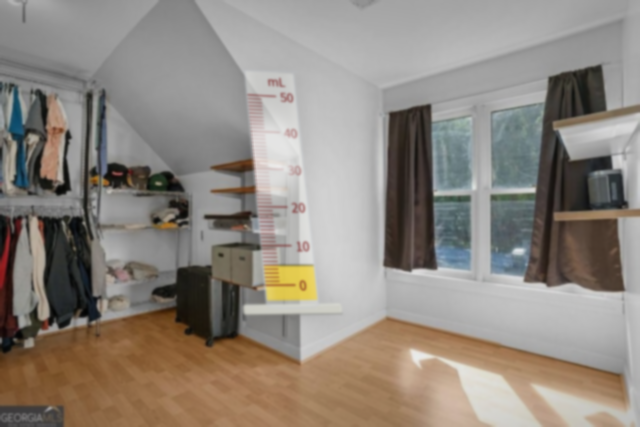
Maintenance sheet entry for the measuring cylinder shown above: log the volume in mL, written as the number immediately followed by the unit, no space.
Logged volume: 5mL
